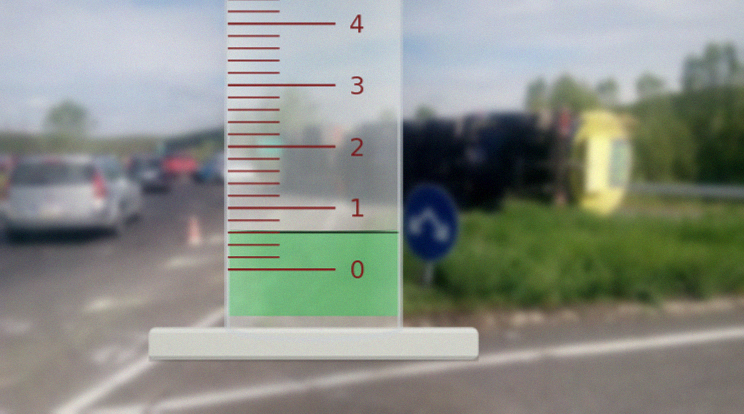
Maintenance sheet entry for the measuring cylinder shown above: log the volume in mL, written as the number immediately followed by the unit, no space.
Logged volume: 0.6mL
